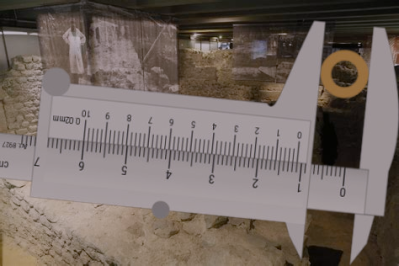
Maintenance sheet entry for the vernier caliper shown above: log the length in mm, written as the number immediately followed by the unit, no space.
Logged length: 11.0mm
